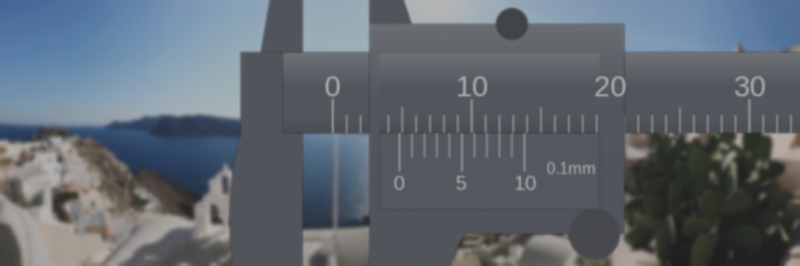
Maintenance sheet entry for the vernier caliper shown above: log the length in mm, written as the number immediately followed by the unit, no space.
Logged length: 4.8mm
